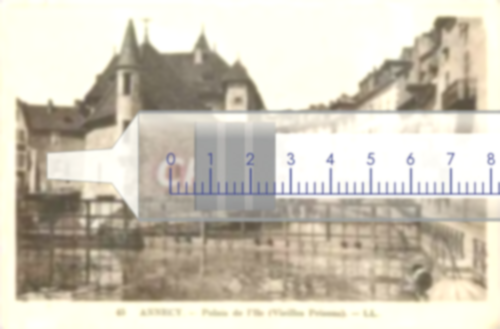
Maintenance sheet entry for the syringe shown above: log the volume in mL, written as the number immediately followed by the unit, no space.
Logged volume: 0.6mL
